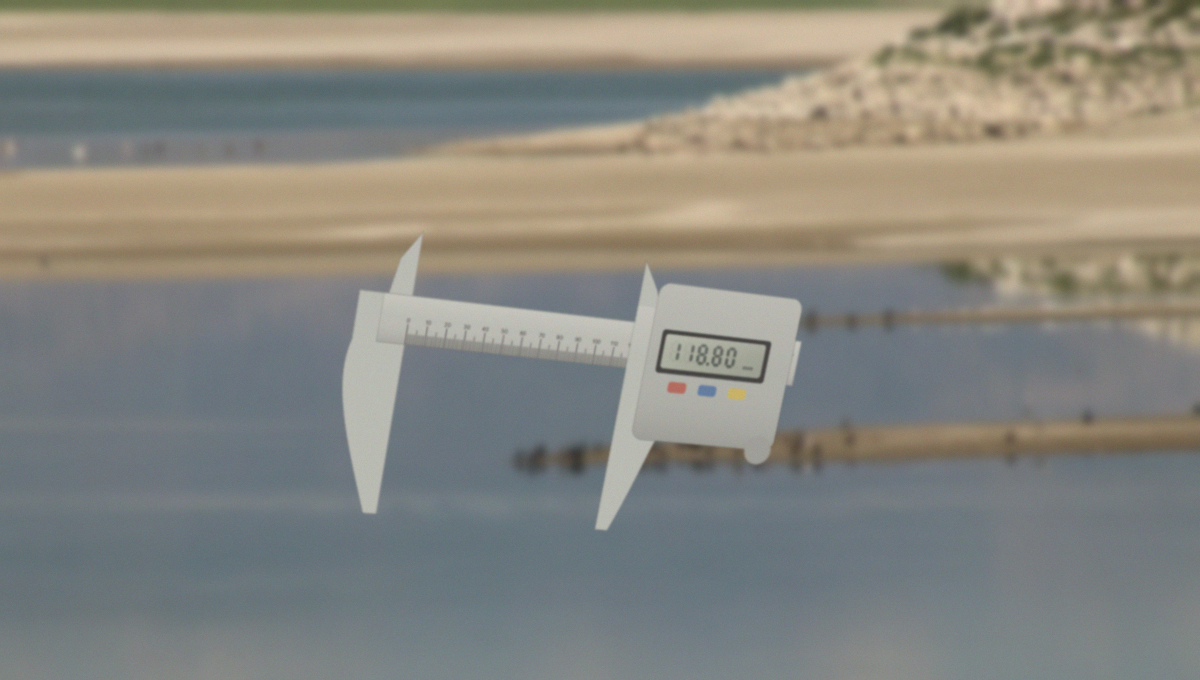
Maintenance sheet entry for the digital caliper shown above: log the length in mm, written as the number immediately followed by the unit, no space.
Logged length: 118.80mm
